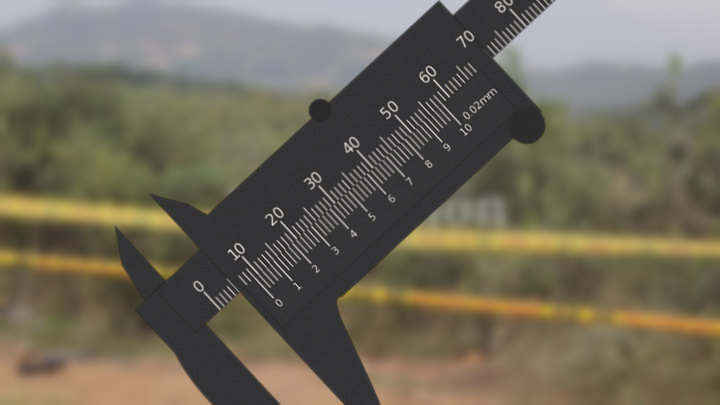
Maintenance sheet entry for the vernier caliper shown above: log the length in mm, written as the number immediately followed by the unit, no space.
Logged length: 9.0mm
